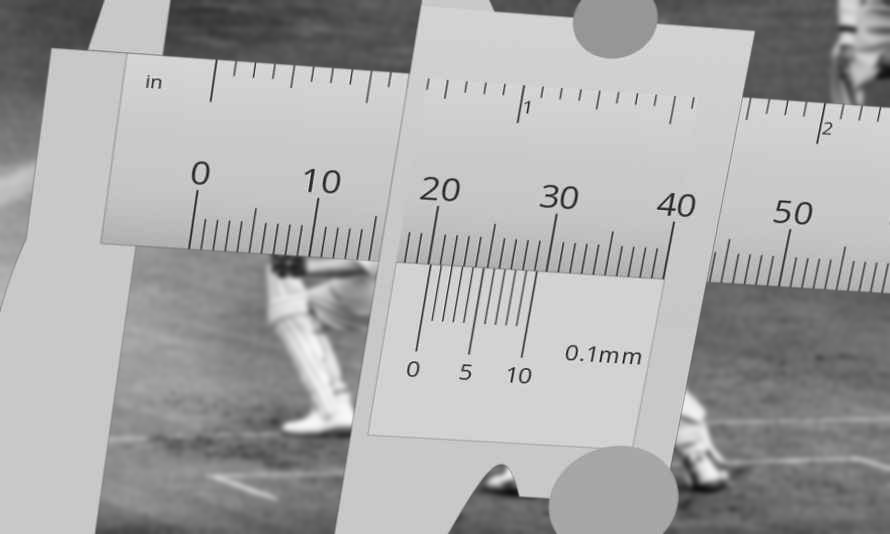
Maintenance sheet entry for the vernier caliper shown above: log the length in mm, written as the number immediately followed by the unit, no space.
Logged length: 20.2mm
